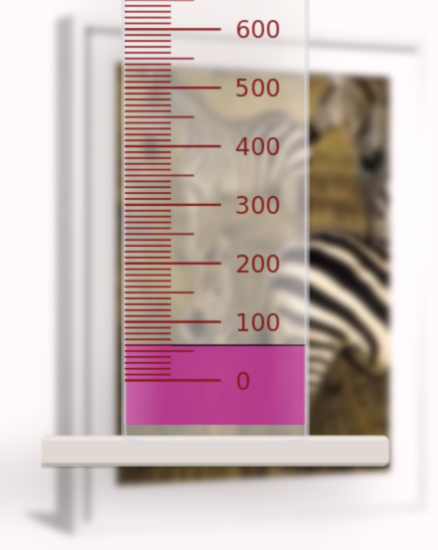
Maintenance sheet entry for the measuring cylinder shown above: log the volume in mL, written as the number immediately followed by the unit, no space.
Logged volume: 60mL
